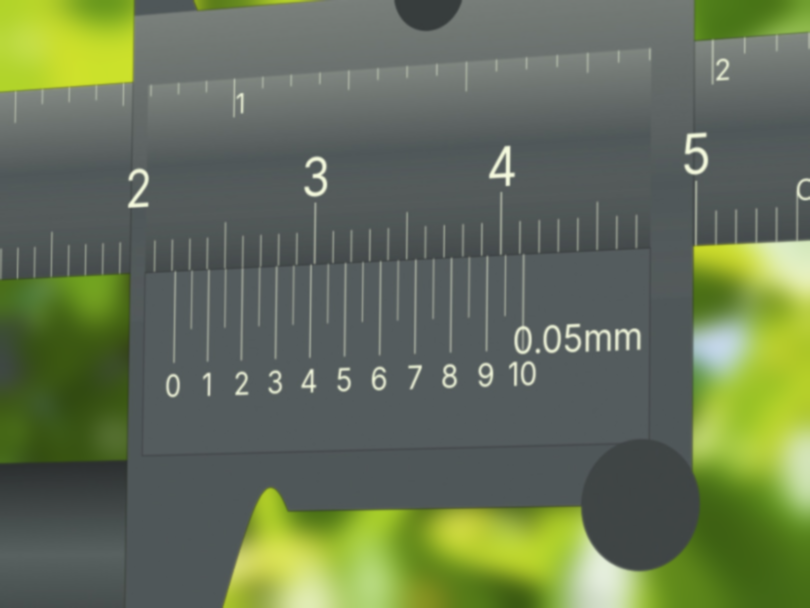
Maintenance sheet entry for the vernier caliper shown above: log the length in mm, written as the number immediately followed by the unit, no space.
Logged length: 22.2mm
